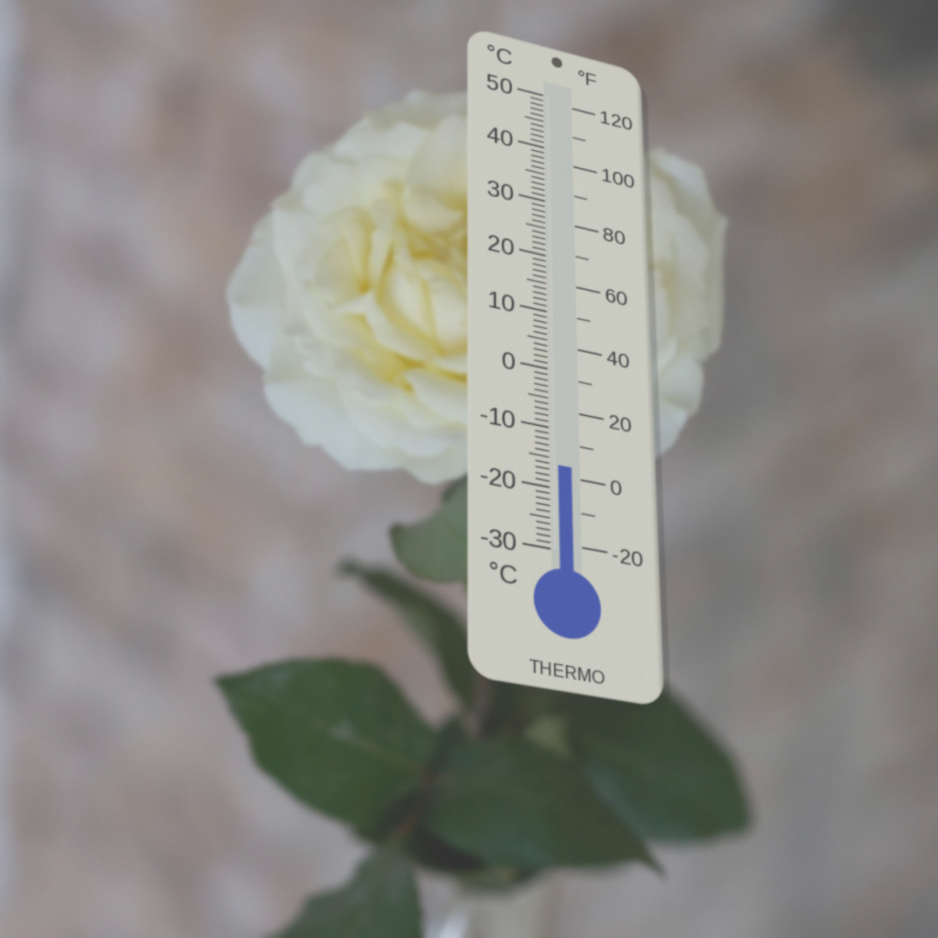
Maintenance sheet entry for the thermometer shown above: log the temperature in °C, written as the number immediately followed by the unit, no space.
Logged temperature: -16°C
